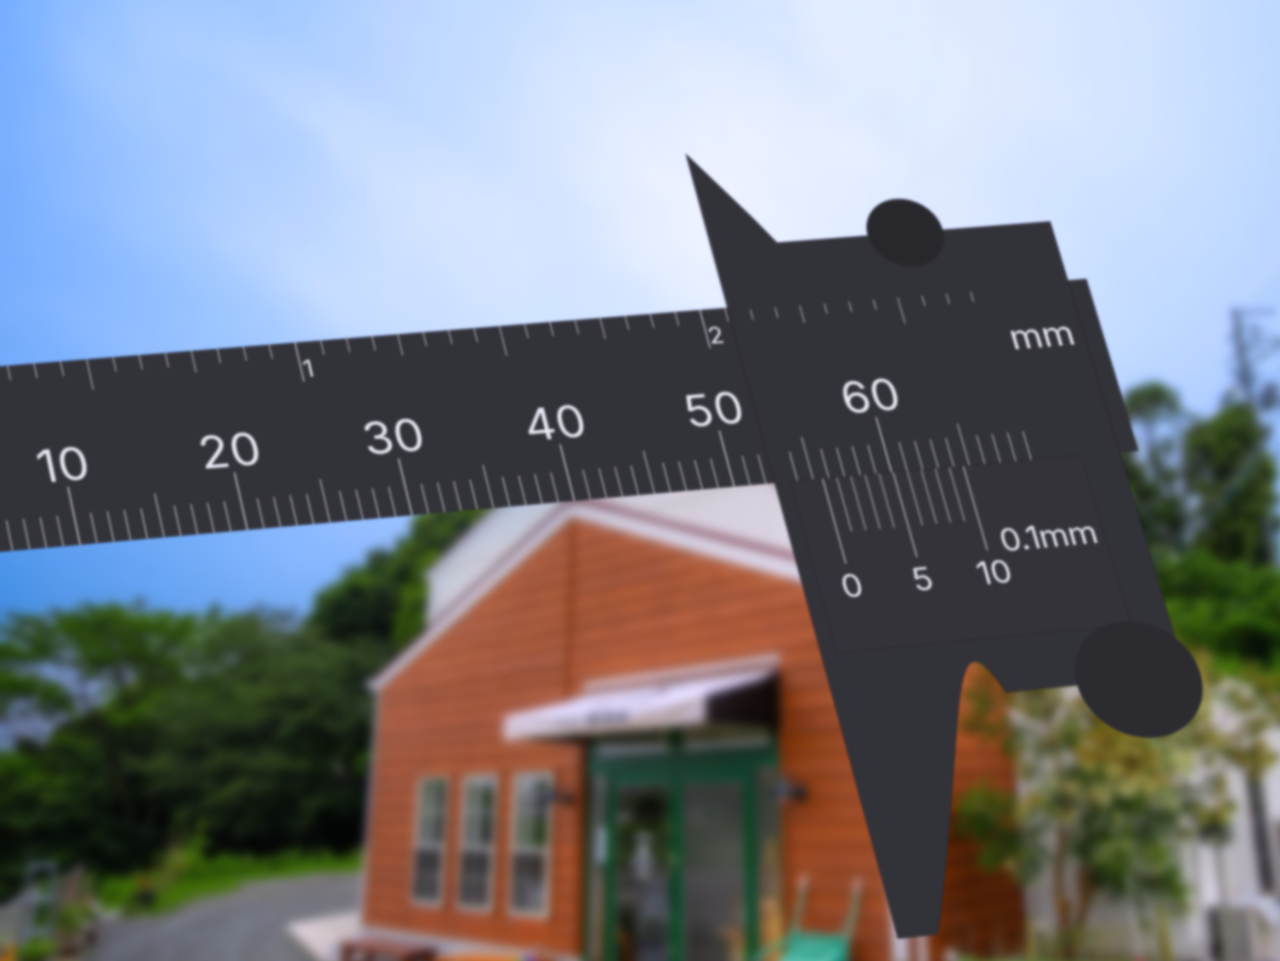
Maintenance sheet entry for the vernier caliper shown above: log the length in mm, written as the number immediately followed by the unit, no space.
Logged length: 55.6mm
